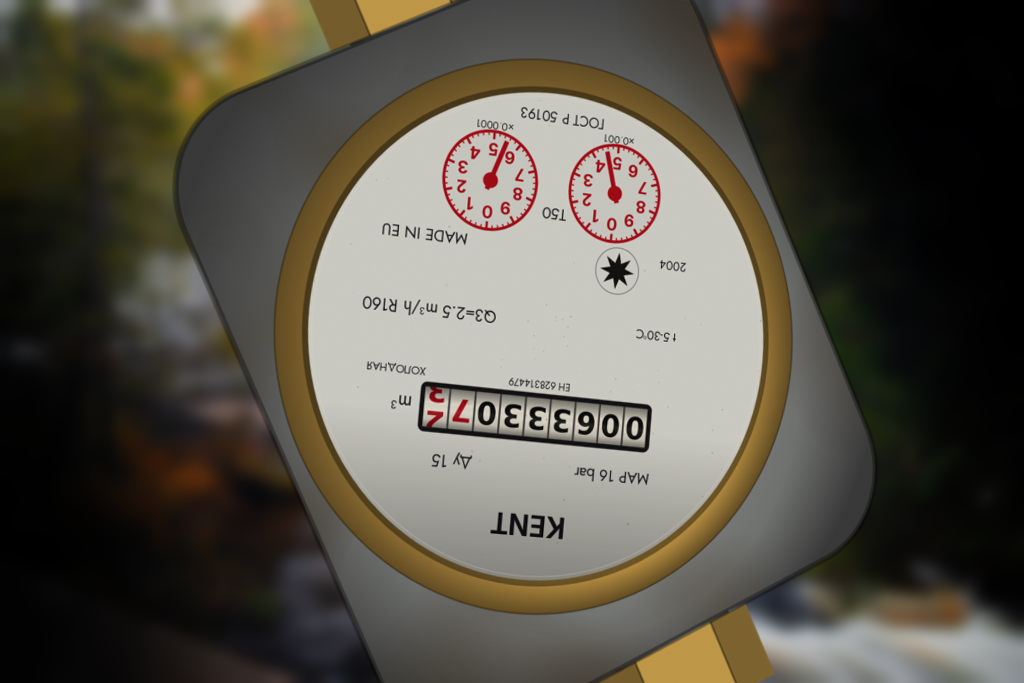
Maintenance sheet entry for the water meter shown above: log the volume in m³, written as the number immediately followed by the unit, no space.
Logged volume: 63330.7245m³
